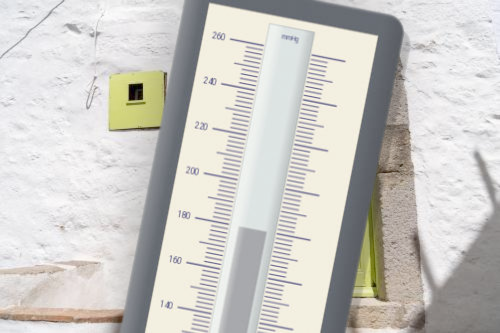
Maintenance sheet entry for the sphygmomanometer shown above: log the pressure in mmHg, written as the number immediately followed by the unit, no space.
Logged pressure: 180mmHg
